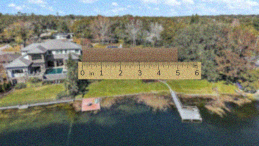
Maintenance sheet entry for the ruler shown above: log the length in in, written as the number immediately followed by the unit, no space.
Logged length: 5in
